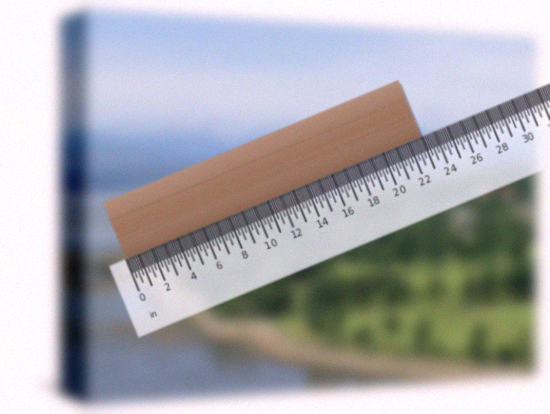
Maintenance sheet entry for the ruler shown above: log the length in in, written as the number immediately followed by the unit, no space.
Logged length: 23in
